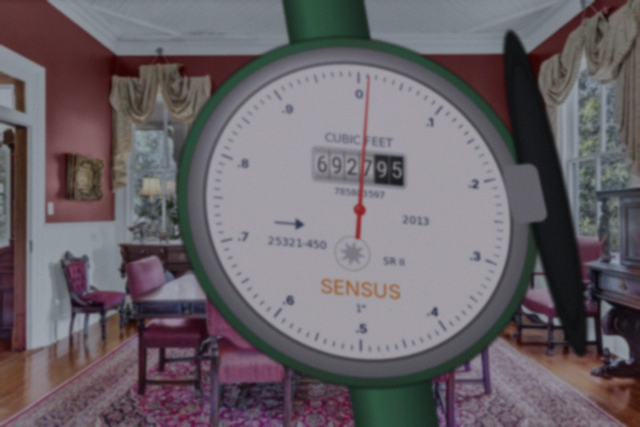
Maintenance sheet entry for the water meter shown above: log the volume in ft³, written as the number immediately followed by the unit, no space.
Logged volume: 692795.01ft³
